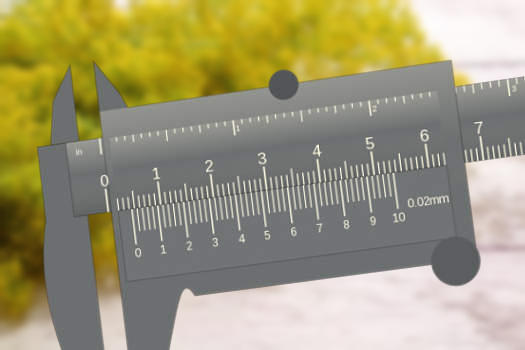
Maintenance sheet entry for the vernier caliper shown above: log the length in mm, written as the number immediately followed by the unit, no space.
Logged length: 4.5mm
